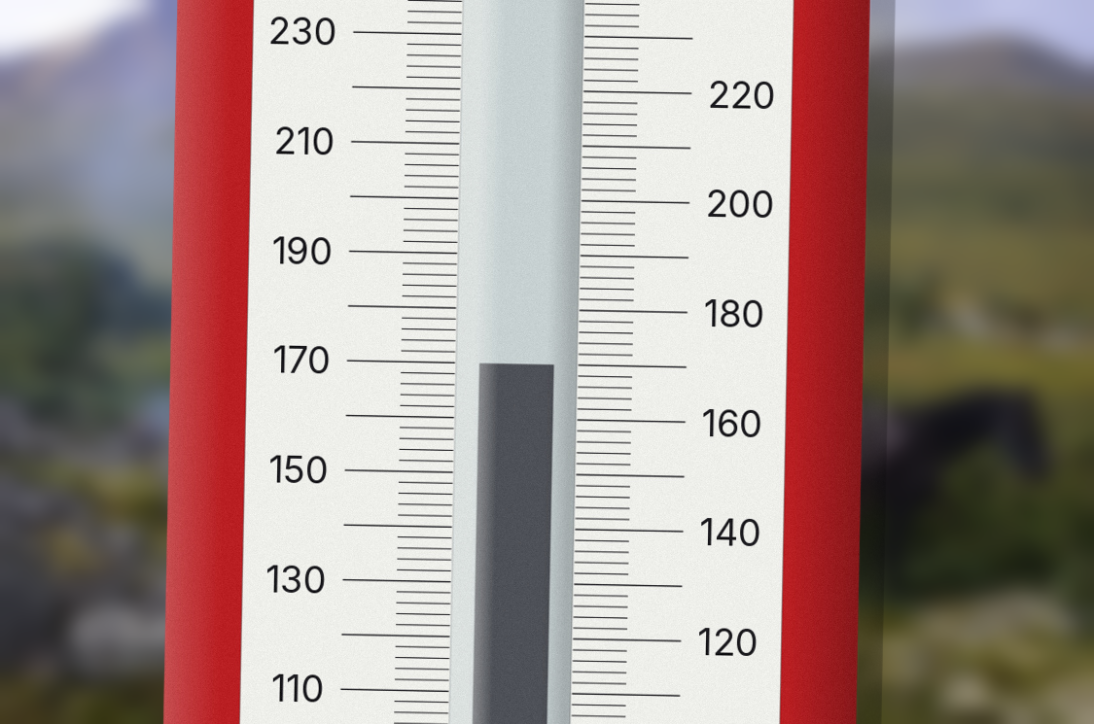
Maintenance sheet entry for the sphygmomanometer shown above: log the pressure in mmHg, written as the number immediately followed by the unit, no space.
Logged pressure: 170mmHg
